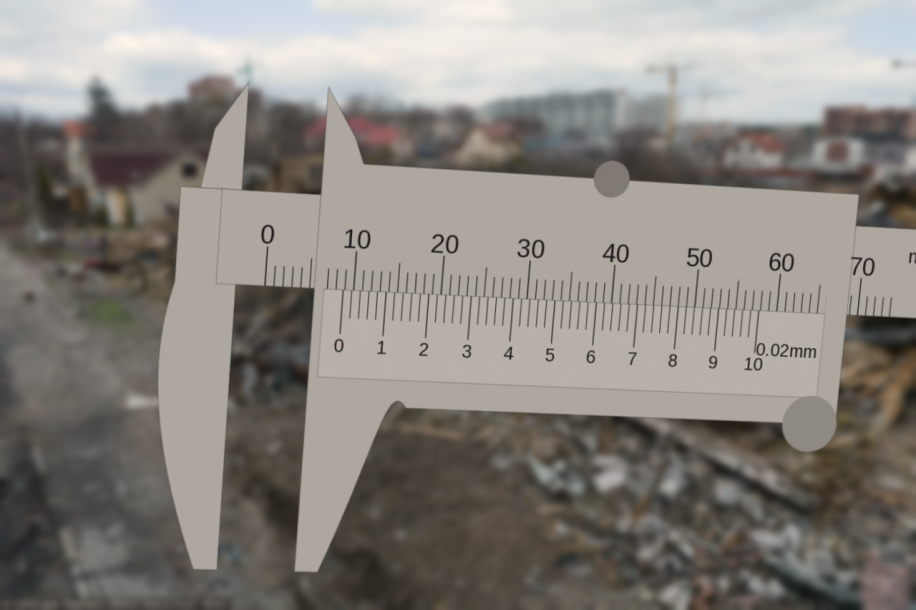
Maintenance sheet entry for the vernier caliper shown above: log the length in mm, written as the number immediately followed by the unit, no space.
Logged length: 8.8mm
